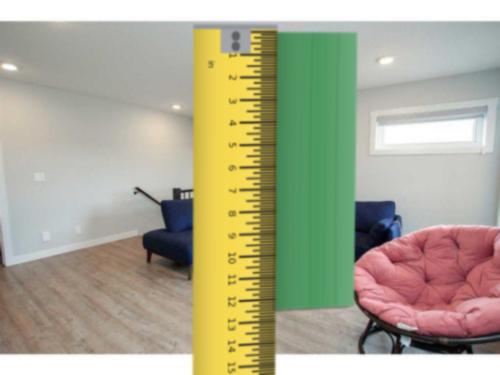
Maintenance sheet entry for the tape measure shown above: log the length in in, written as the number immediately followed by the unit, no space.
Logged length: 12.5in
